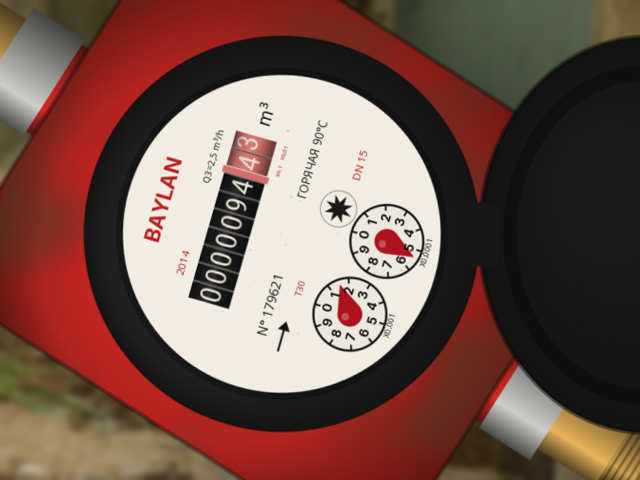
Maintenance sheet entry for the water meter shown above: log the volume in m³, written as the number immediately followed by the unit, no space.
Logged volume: 94.4315m³
